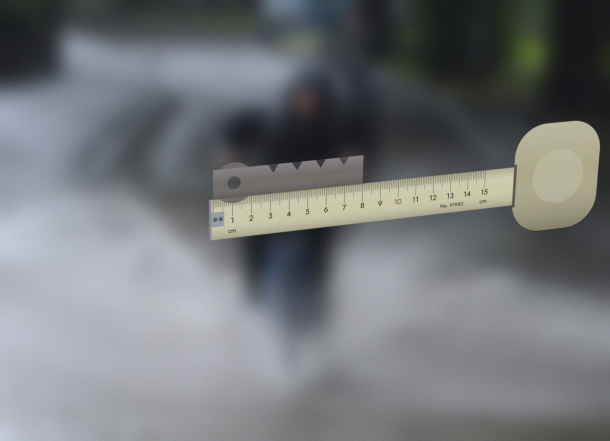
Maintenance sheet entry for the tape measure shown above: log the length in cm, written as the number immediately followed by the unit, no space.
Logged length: 8cm
